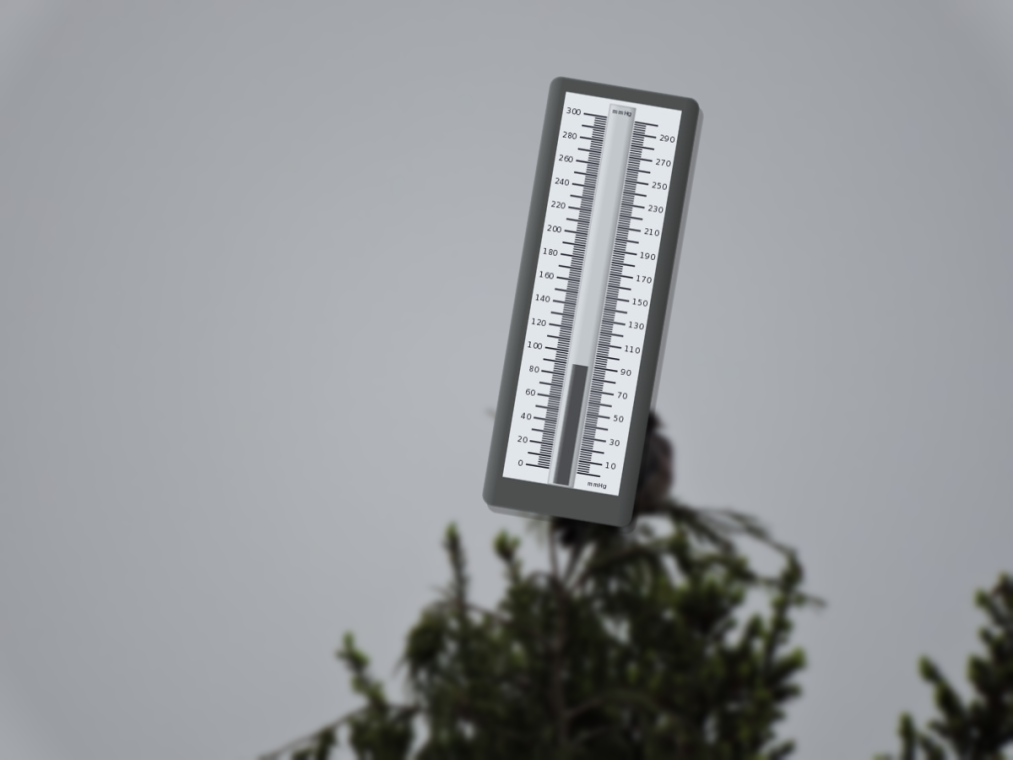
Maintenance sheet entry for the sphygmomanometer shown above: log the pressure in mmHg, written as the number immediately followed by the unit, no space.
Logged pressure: 90mmHg
